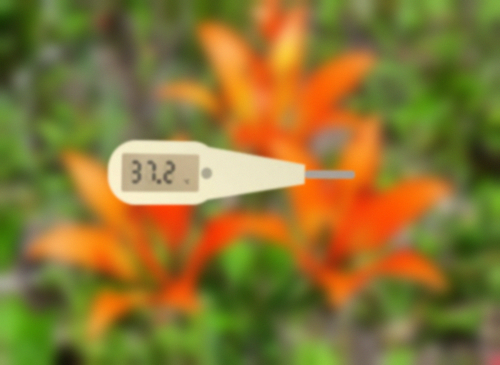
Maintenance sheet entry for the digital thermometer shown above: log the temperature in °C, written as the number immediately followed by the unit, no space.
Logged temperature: 37.2°C
